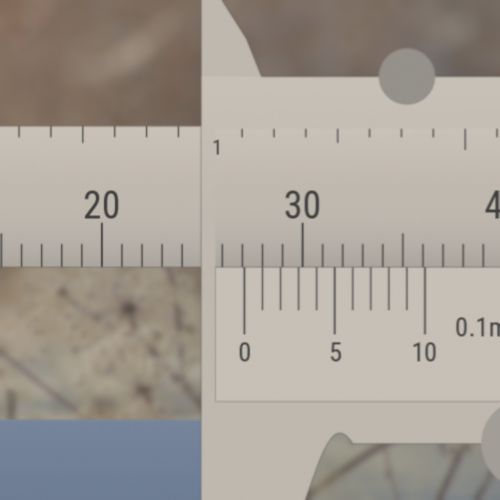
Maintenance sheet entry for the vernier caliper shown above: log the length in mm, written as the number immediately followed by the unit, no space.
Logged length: 27.1mm
